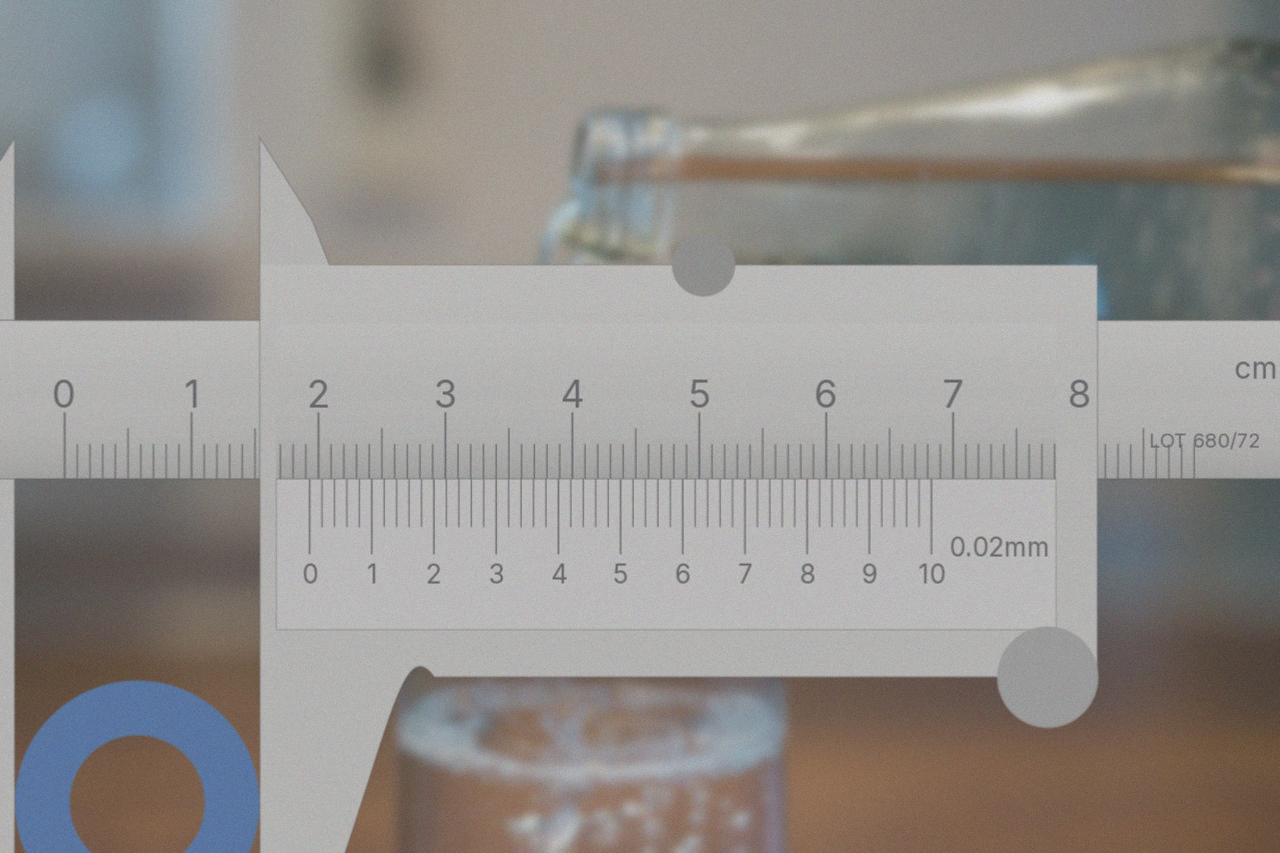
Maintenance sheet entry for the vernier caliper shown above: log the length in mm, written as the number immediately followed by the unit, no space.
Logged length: 19.3mm
